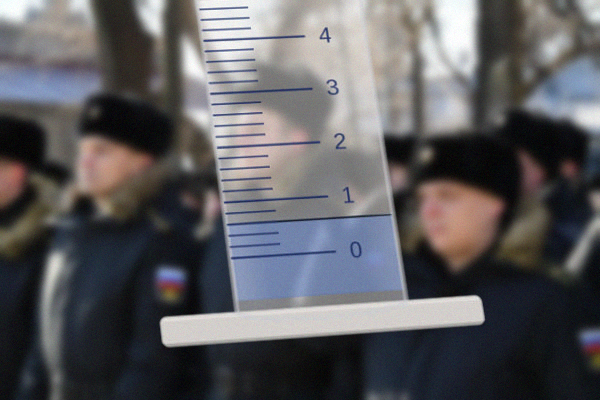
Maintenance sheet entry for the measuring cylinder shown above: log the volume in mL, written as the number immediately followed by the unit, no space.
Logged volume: 0.6mL
